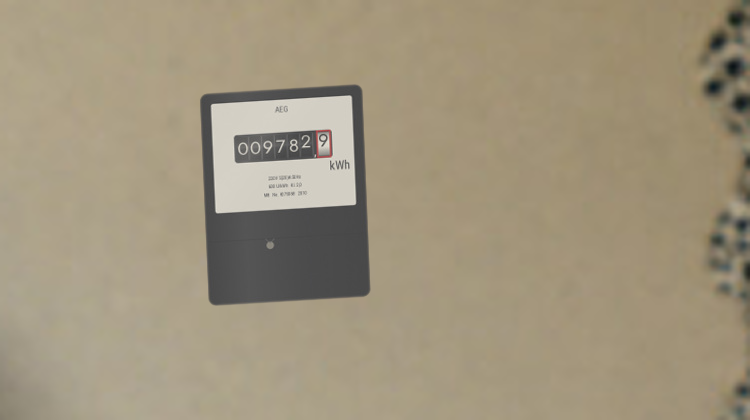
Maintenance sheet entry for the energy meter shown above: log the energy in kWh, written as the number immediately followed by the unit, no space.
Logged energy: 9782.9kWh
